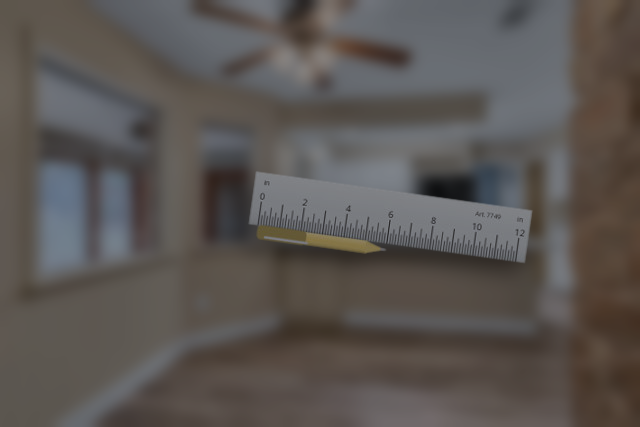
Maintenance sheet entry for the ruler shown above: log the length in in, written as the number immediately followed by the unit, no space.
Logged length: 6in
